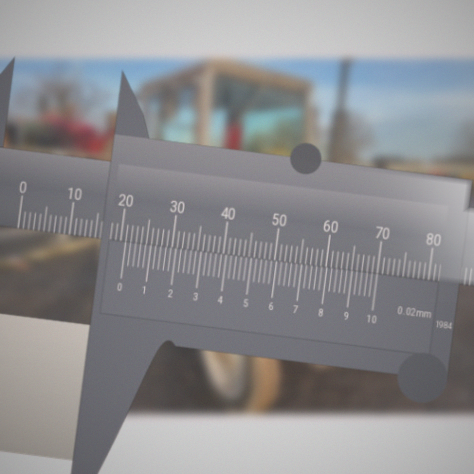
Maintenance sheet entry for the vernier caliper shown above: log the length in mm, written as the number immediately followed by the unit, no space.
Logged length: 21.0mm
